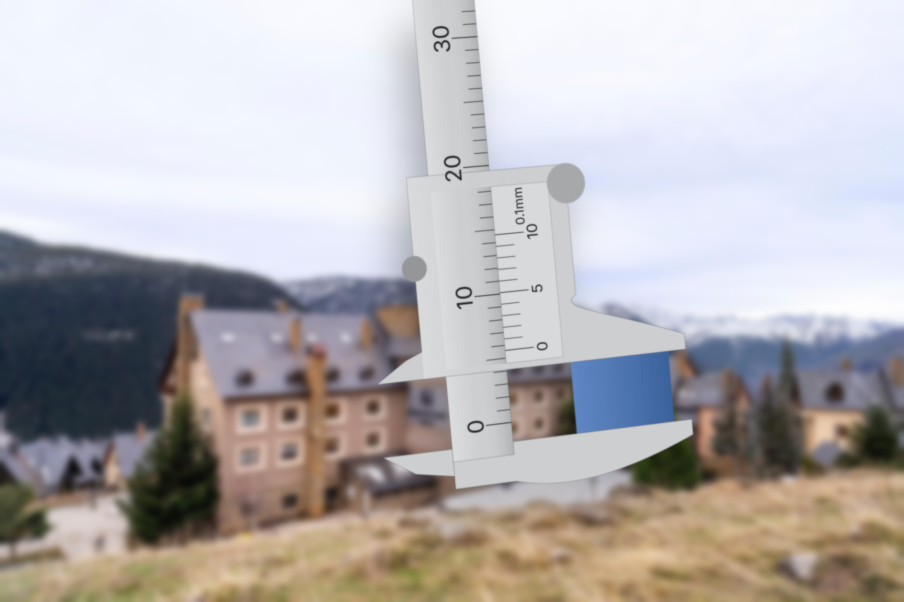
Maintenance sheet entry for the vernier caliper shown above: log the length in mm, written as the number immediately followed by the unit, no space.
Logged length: 5.6mm
